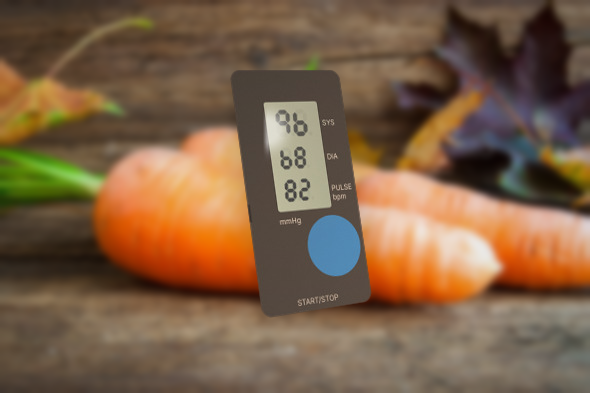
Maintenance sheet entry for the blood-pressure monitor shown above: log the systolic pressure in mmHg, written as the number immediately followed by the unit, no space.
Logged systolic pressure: 96mmHg
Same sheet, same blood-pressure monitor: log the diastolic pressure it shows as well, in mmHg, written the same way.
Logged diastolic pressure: 68mmHg
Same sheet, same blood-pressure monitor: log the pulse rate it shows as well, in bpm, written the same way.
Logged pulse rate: 82bpm
